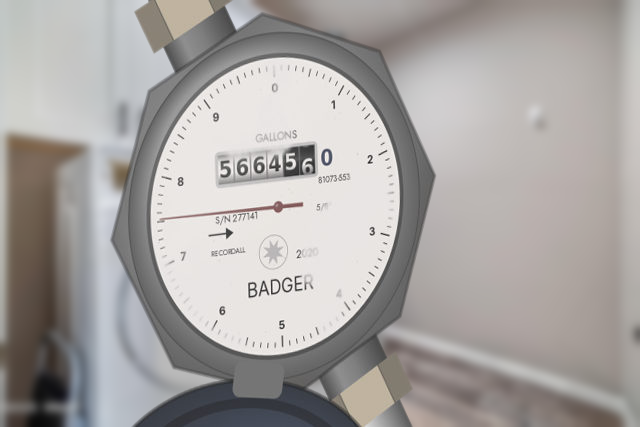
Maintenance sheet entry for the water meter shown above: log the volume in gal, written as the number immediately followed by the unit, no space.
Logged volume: 5664557.5gal
